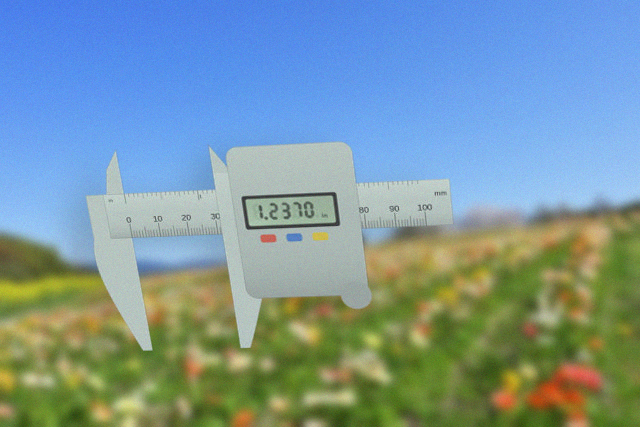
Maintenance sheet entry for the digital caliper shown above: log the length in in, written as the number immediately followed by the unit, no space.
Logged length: 1.2370in
